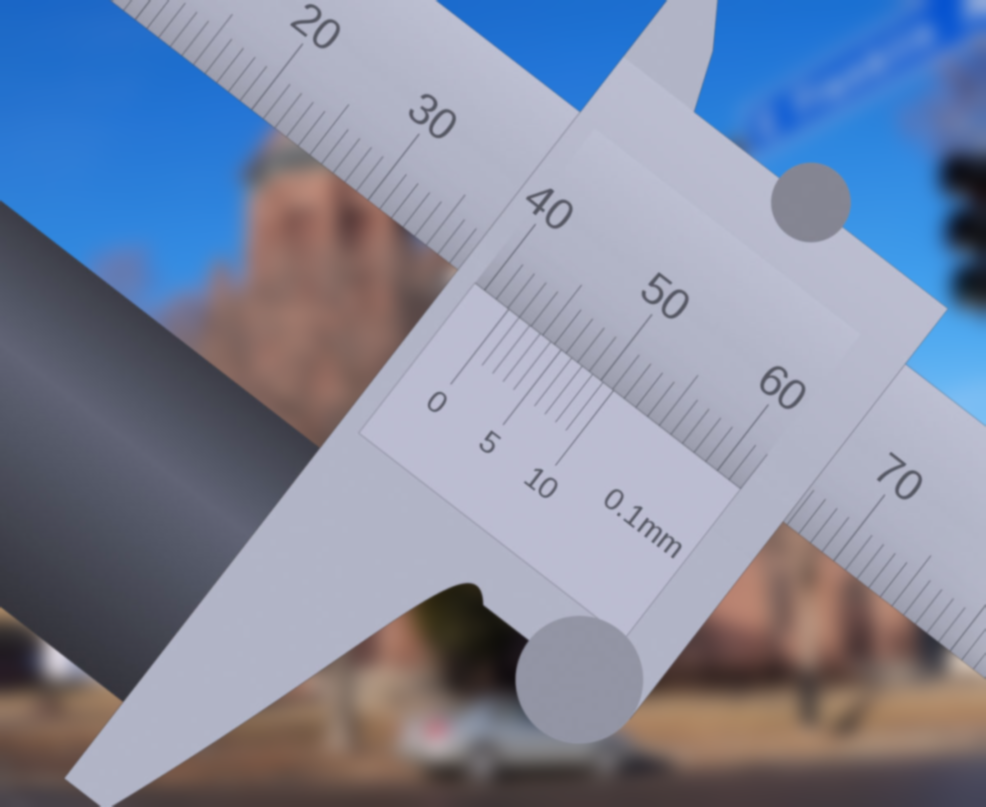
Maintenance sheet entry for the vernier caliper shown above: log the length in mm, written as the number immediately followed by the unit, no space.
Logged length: 42.1mm
